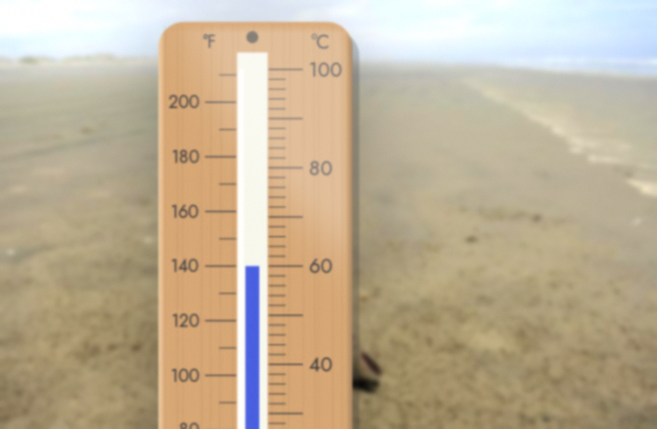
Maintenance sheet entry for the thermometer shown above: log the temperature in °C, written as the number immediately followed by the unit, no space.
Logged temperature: 60°C
